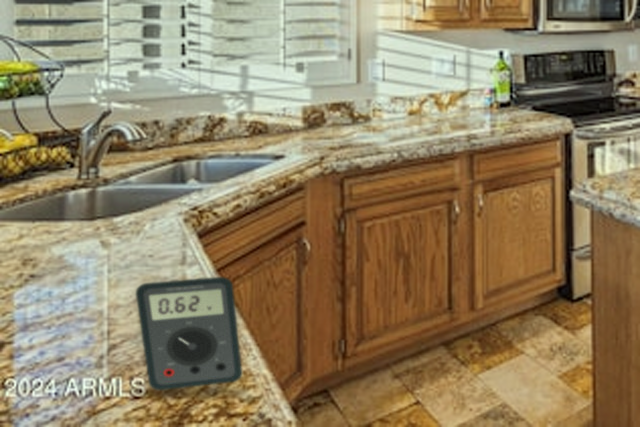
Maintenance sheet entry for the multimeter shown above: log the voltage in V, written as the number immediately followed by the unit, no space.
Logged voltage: 0.62V
